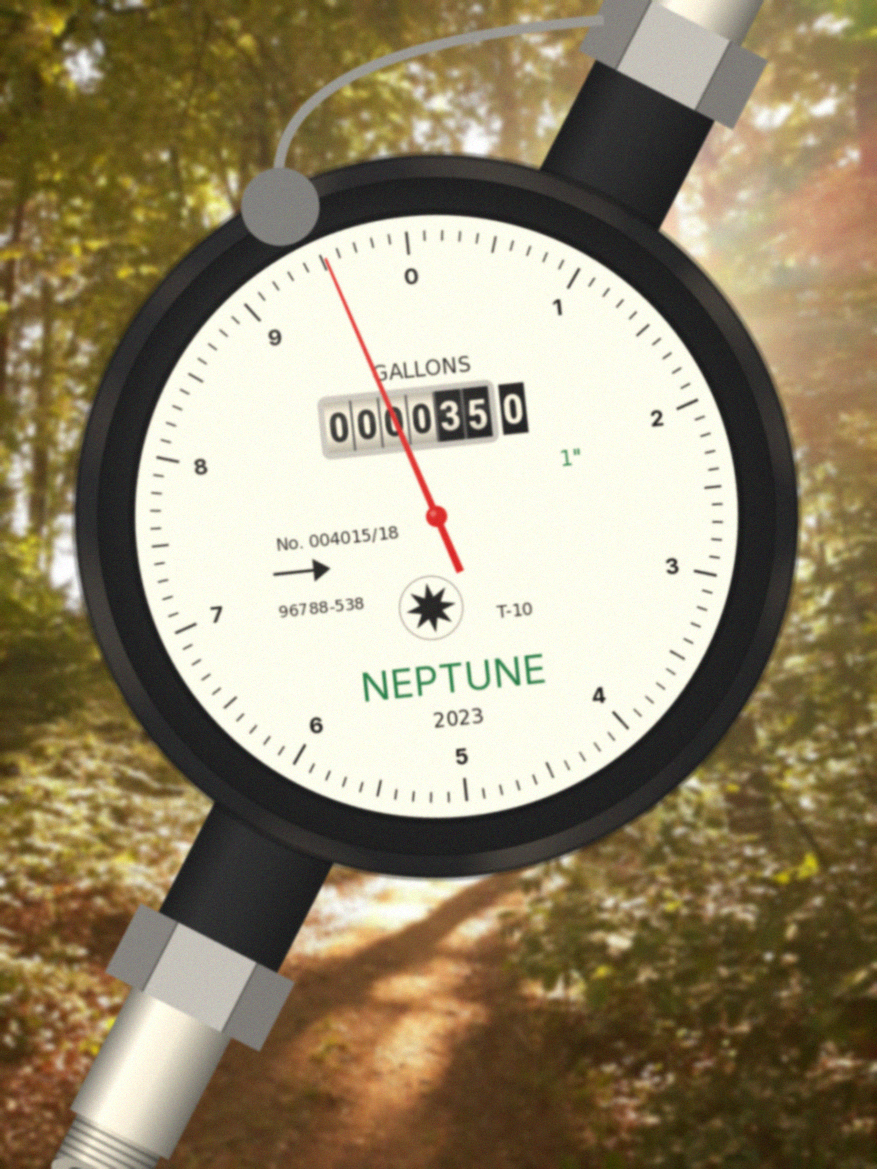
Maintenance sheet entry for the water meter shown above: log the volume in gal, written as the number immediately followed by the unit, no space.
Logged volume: 349.5gal
